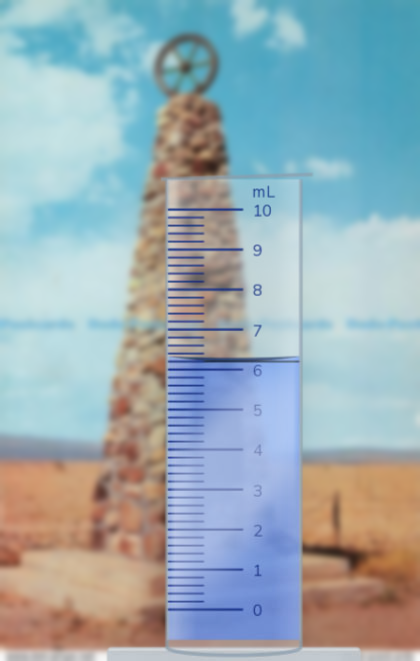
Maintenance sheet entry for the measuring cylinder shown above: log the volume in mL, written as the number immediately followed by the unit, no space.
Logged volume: 6.2mL
